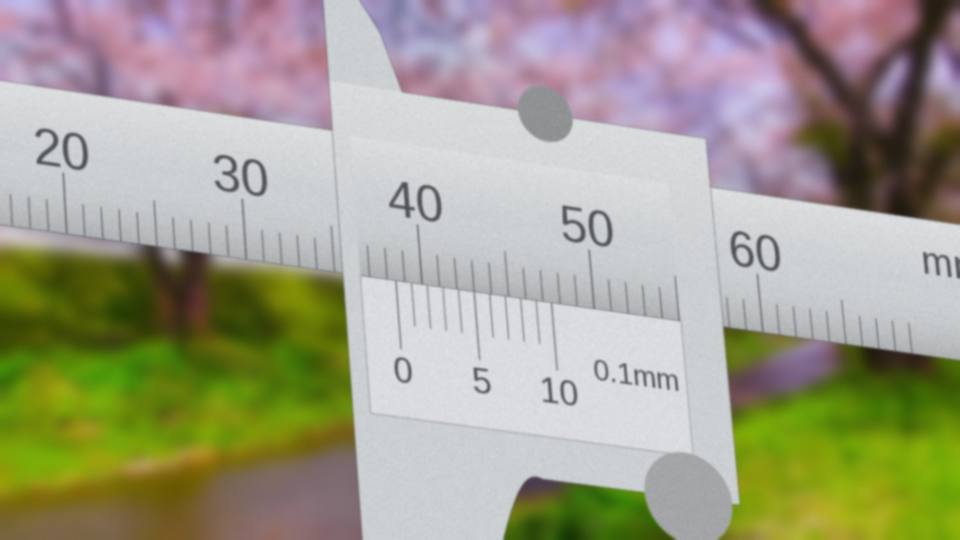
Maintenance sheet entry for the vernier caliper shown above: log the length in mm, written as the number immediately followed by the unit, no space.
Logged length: 38.5mm
